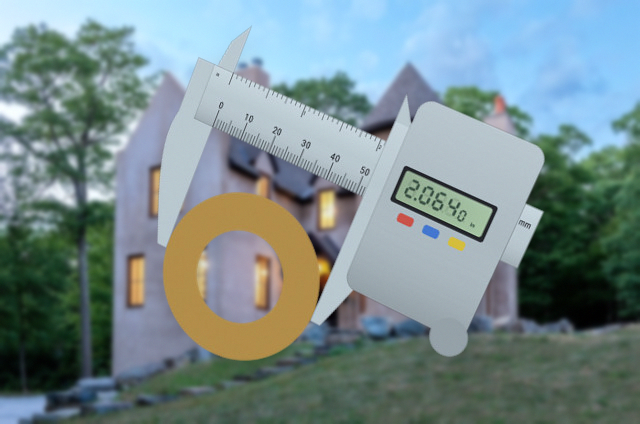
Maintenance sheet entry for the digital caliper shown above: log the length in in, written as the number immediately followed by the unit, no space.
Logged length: 2.0640in
